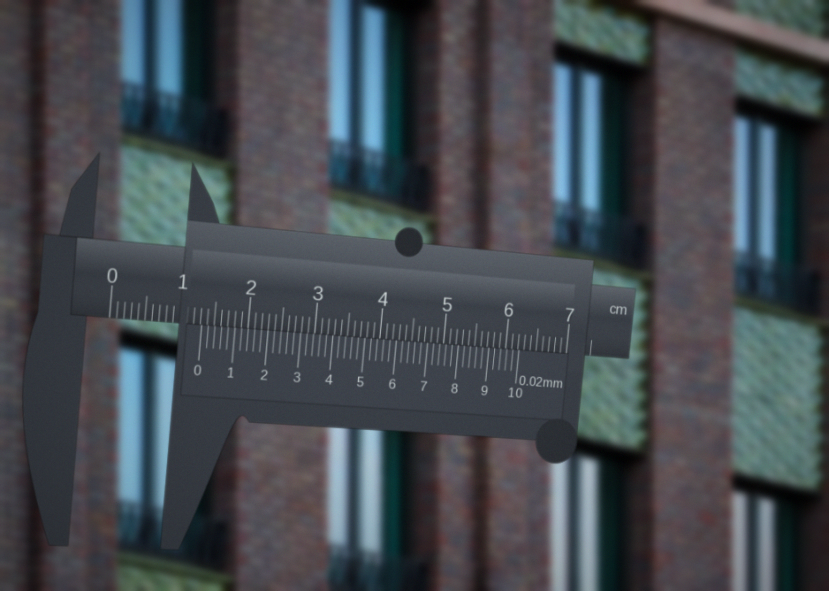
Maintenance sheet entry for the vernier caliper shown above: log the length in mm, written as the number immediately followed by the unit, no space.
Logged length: 13.2mm
